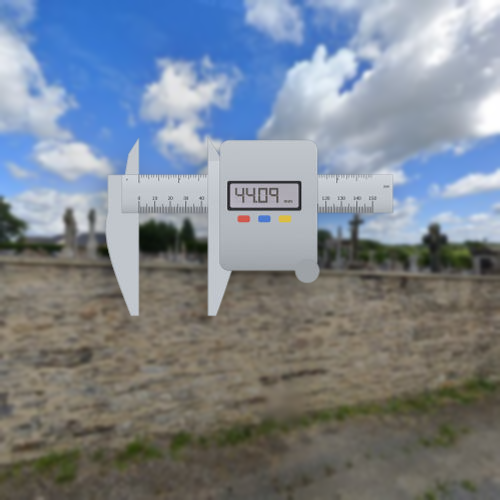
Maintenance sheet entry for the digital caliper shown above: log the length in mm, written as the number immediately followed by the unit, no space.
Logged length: 44.09mm
